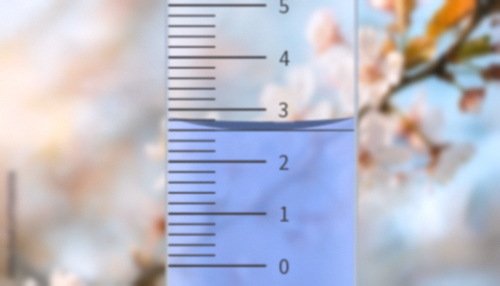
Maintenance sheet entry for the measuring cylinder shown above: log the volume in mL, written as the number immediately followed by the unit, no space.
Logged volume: 2.6mL
